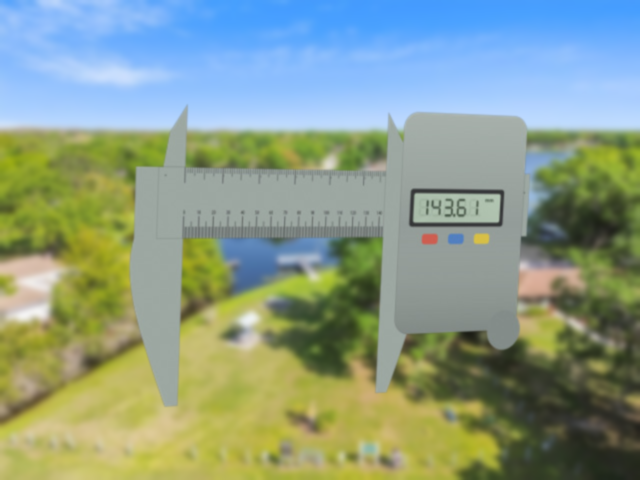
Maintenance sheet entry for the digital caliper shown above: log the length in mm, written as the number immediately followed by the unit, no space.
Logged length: 143.61mm
